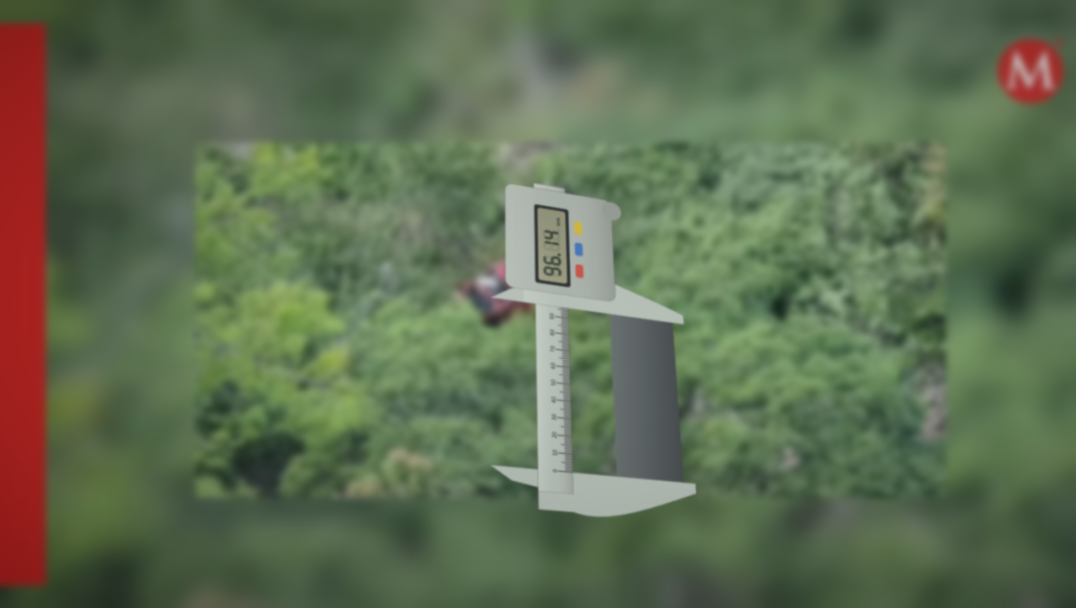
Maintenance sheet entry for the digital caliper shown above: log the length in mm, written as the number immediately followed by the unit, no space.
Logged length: 96.14mm
